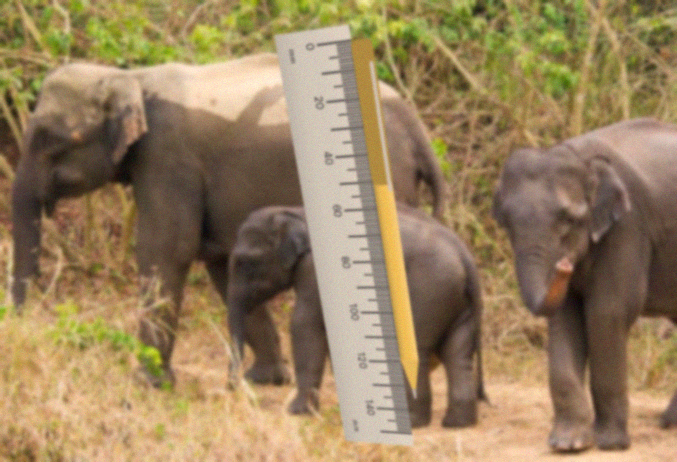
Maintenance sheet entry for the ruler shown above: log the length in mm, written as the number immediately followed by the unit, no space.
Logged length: 135mm
